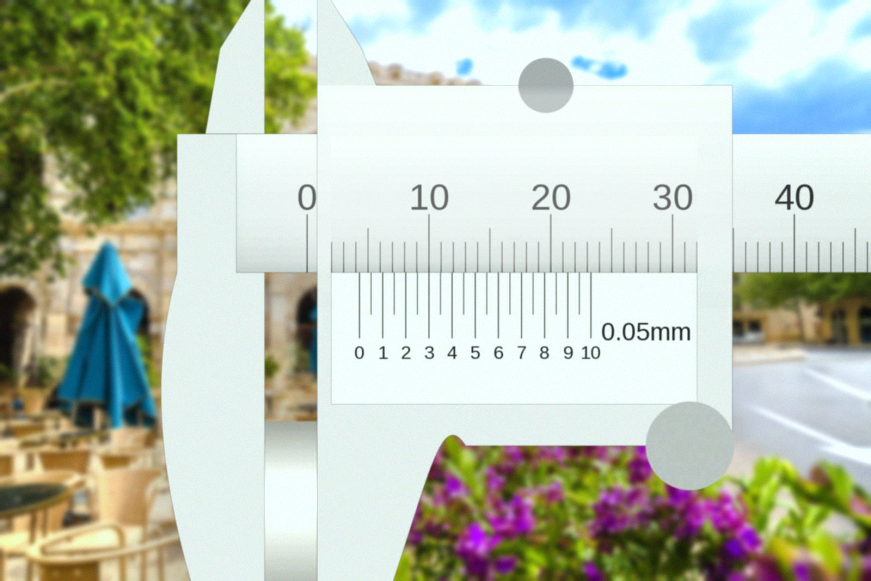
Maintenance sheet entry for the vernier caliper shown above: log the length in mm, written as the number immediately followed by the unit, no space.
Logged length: 4.3mm
